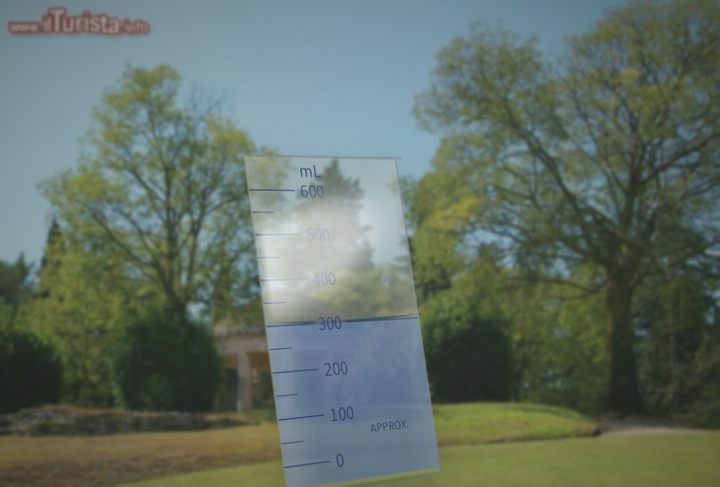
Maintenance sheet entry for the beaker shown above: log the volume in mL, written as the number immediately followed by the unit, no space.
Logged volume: 300mL
